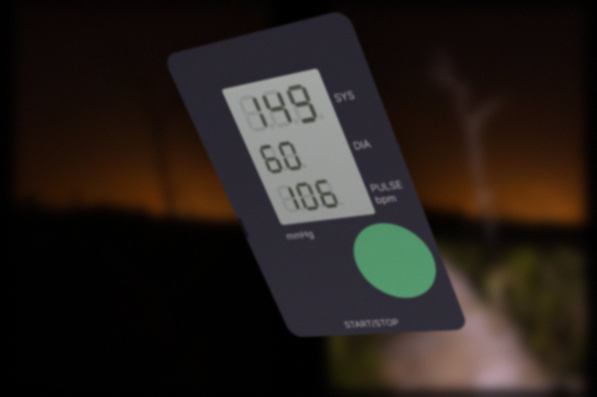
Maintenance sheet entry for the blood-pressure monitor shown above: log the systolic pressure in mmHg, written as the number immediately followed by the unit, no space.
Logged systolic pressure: 149mmHg
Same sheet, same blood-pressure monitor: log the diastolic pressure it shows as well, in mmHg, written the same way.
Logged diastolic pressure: 60mmHg
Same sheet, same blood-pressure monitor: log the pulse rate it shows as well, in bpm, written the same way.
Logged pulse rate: 106bpm
